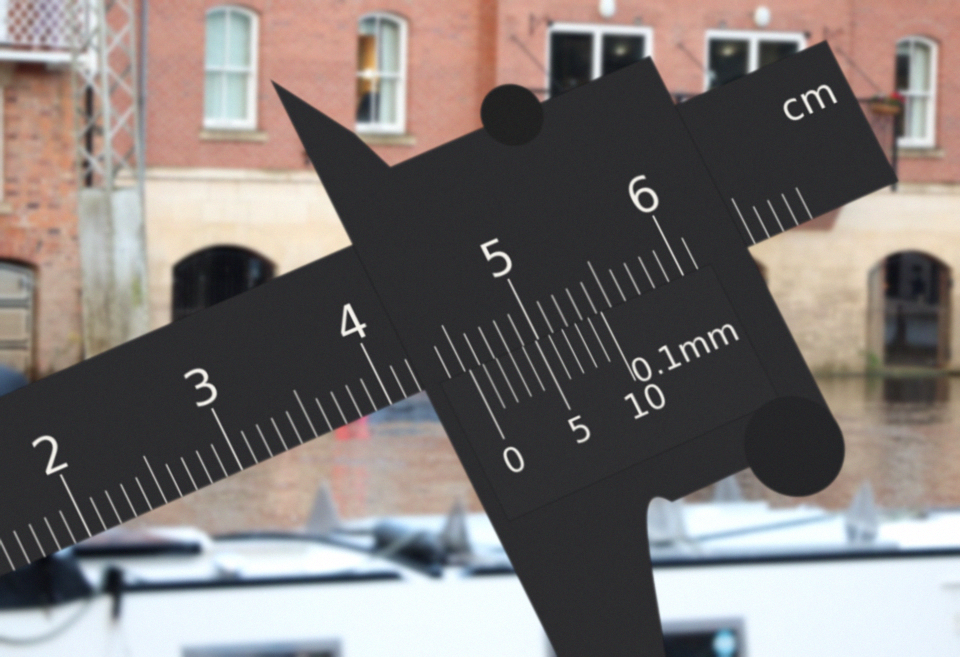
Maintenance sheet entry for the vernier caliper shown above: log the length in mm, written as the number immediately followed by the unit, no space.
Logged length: 45.3mm
